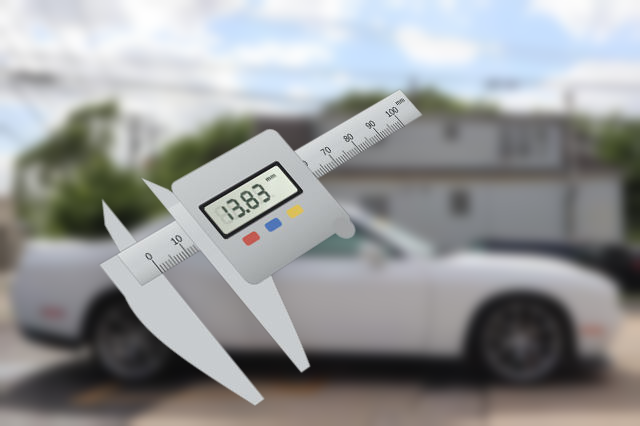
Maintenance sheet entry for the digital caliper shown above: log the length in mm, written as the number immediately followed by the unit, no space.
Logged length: 13.83mm
